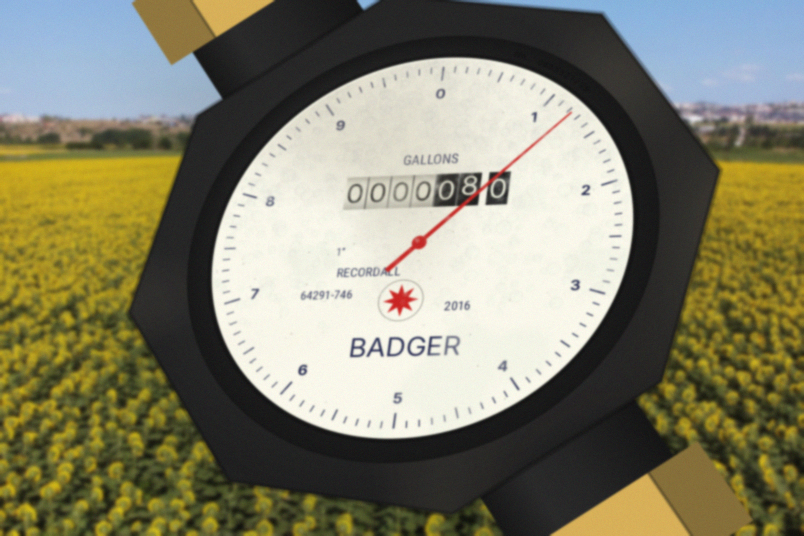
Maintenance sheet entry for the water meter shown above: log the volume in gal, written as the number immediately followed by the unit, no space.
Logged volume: 81.2gal
